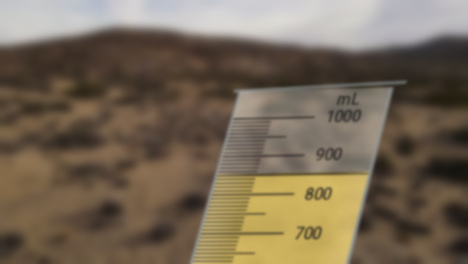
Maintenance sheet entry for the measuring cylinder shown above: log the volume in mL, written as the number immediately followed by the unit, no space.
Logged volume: 850mL
